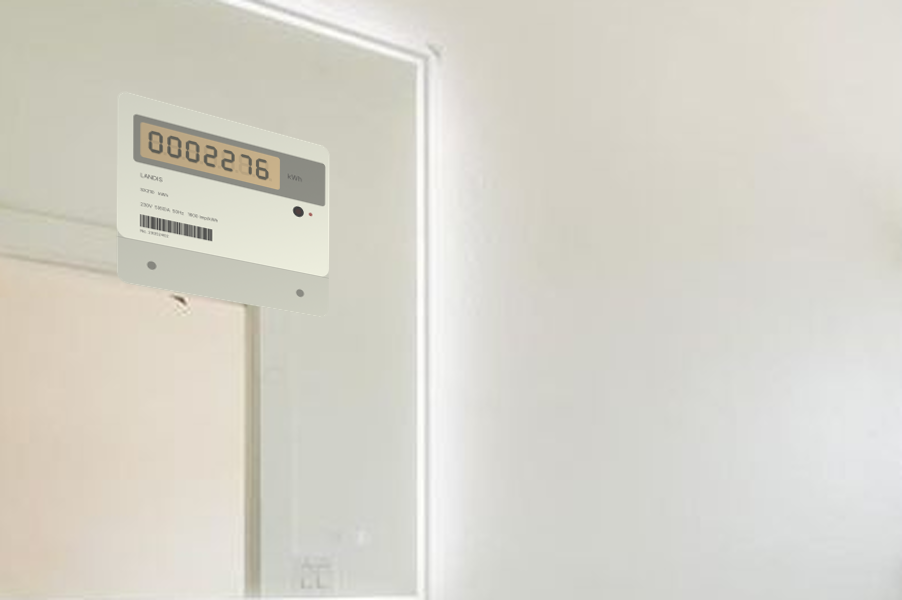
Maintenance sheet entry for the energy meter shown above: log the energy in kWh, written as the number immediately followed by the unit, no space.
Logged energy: 2276kWh
